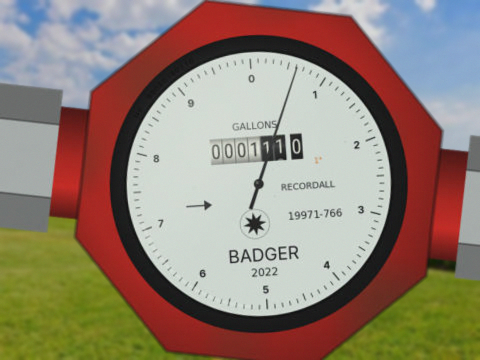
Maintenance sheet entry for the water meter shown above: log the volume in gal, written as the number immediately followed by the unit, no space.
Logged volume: 1110.6gal
